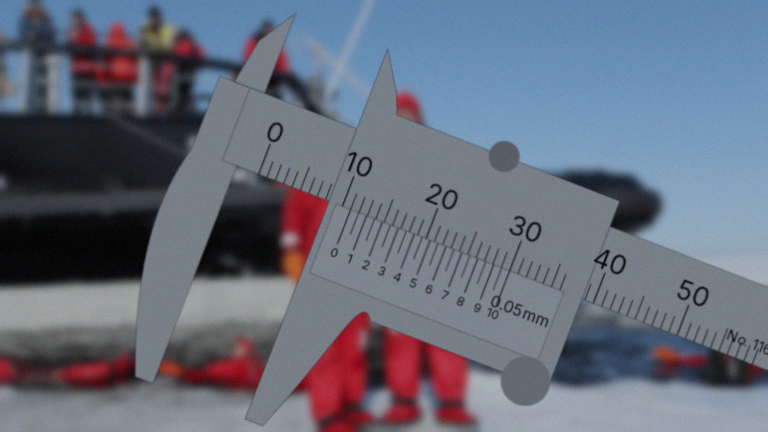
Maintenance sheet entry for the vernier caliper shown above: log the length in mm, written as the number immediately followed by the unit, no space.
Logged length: 11.0mm
